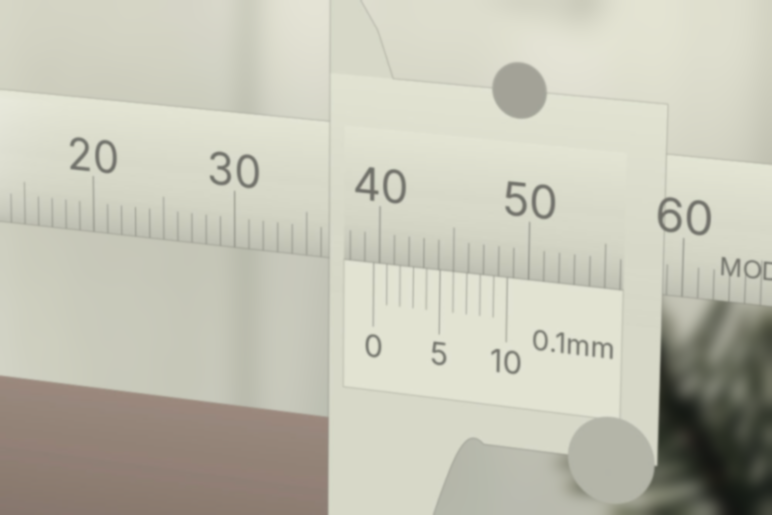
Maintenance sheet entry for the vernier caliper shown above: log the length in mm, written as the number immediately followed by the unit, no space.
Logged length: 39.6mm
